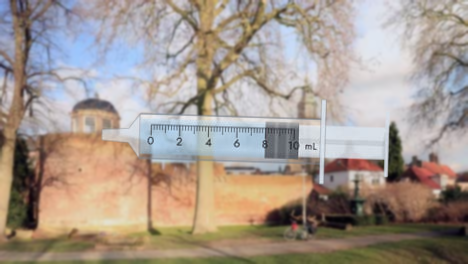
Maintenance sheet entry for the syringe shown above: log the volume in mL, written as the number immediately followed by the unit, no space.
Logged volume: 8mL
